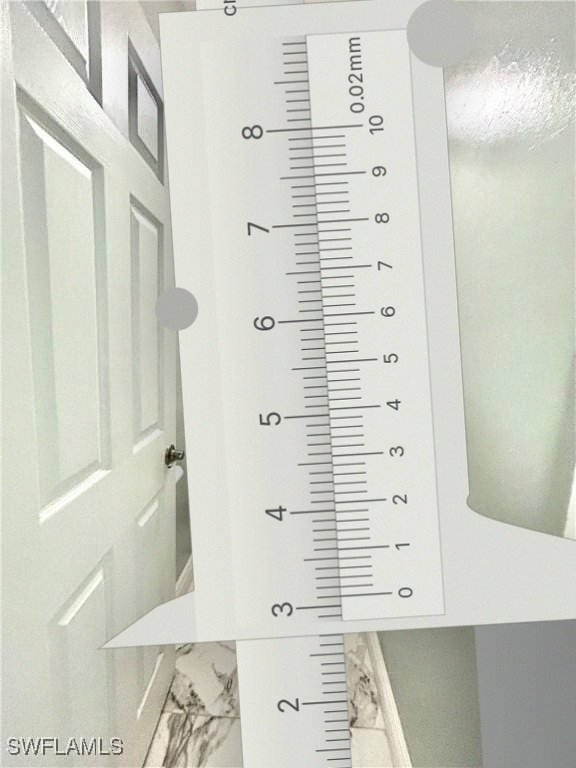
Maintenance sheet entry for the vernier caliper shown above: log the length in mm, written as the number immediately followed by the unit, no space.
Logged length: 31.0mm
